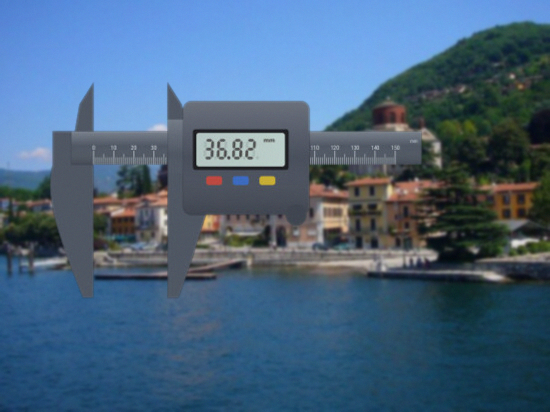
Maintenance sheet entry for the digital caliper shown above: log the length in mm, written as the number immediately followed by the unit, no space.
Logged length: 36.82mm
